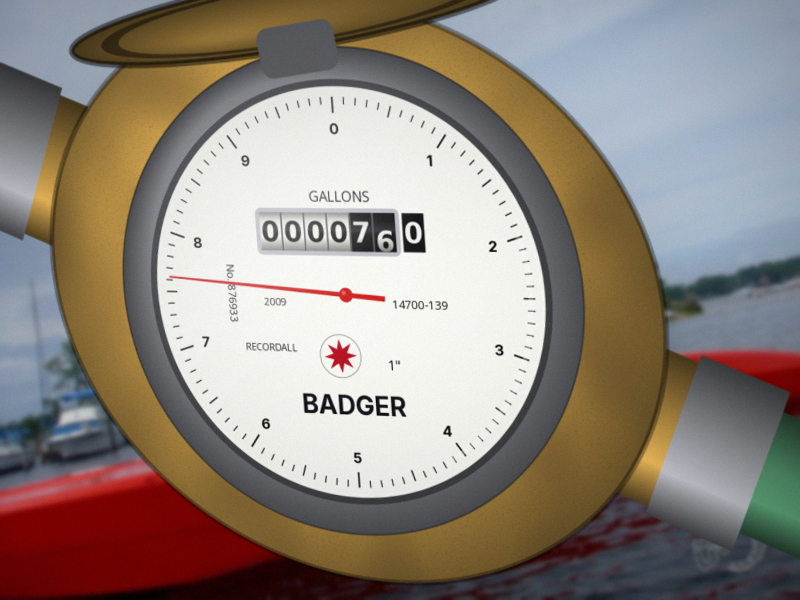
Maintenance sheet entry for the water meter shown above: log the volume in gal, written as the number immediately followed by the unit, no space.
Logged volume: 757.6gal
